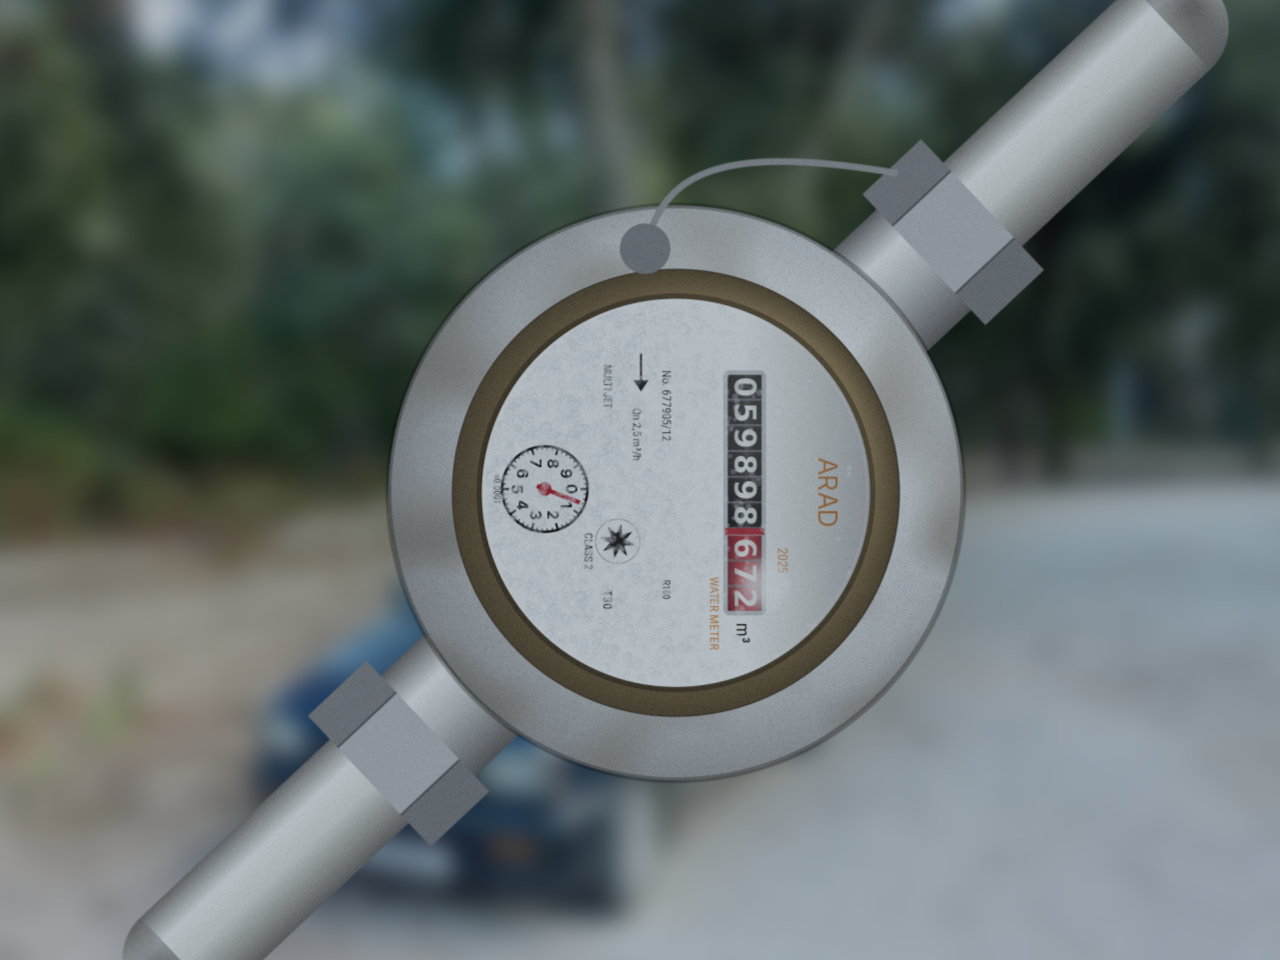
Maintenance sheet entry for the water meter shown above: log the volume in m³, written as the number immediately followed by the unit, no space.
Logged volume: 59898.6720m³
